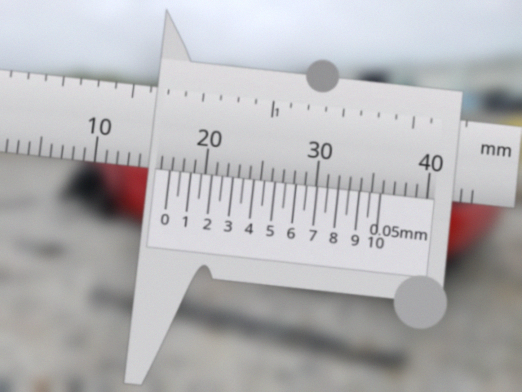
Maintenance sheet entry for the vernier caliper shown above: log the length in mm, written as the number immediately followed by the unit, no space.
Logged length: 16.8mm
